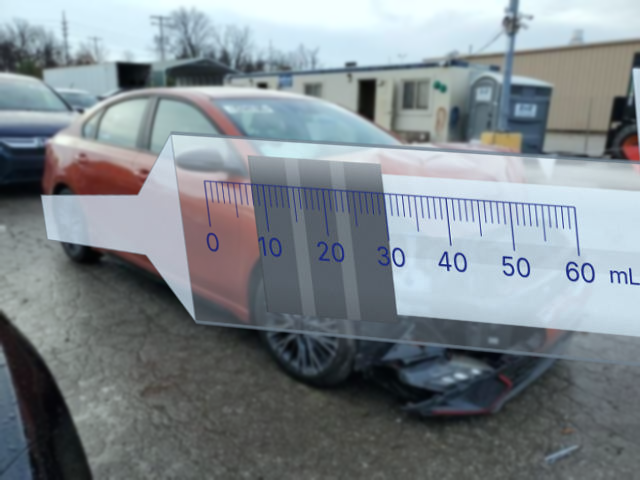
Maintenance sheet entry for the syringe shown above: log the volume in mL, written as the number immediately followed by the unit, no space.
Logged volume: 8mL
